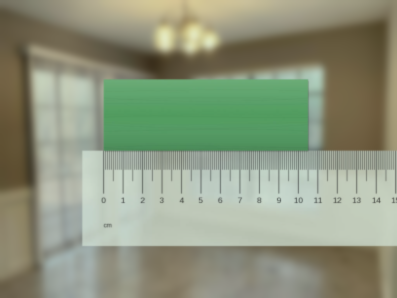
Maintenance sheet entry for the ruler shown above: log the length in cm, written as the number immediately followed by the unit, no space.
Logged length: 10.5cm
